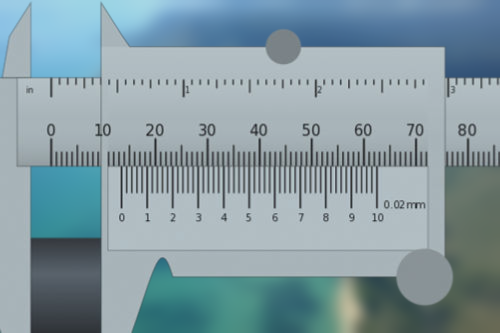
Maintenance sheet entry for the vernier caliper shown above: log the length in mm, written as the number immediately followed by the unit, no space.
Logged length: 13.5mm
